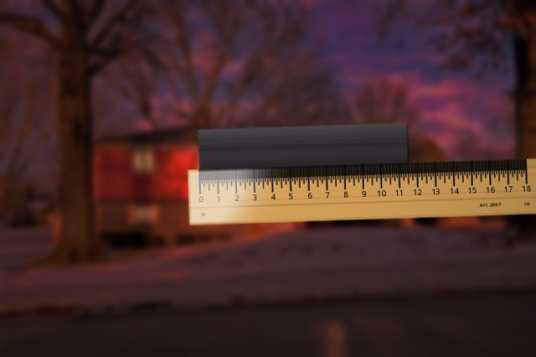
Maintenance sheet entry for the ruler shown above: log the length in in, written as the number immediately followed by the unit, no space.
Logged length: 11.5in
